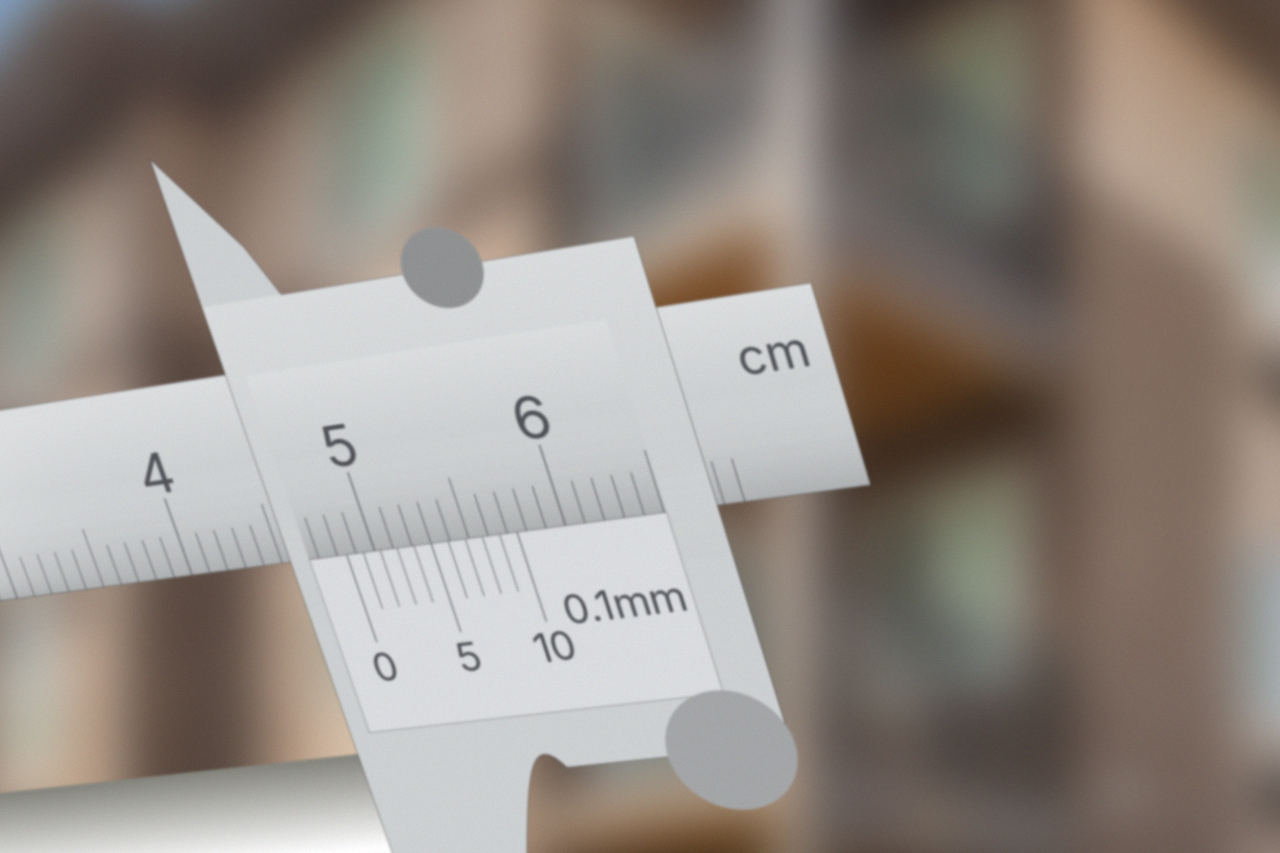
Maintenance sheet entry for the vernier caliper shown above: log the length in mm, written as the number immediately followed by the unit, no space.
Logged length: 48.5mm
